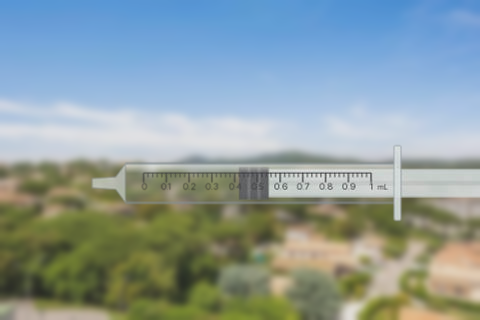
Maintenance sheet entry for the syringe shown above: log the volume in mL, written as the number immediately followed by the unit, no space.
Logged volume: 0.42mL
